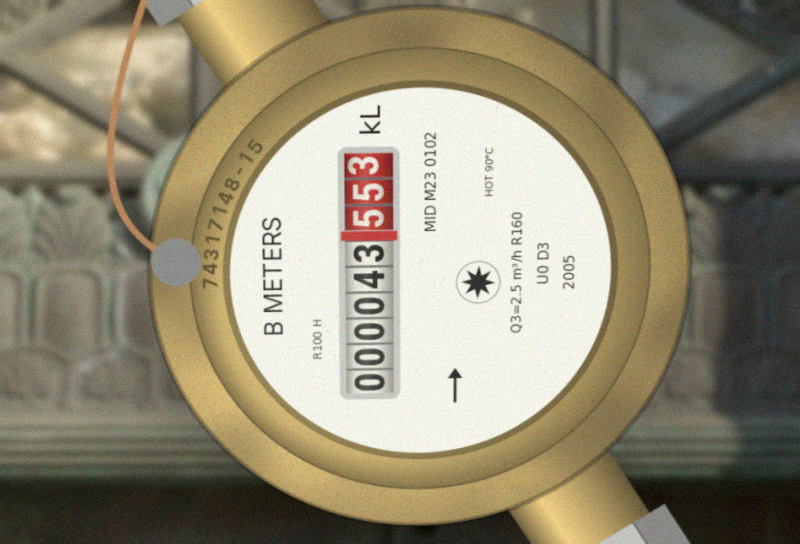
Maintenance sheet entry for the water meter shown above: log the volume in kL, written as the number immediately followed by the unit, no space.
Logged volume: 43.553kL
